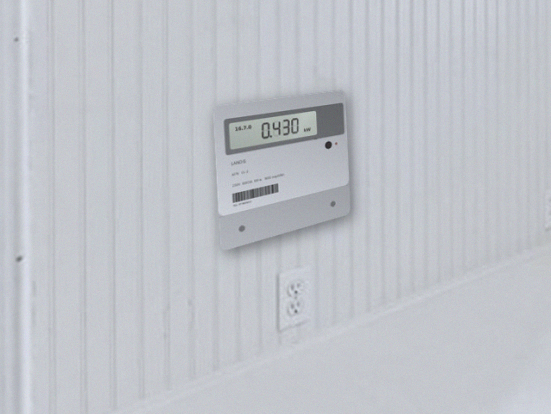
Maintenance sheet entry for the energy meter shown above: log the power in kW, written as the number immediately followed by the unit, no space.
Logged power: 0.430kW
